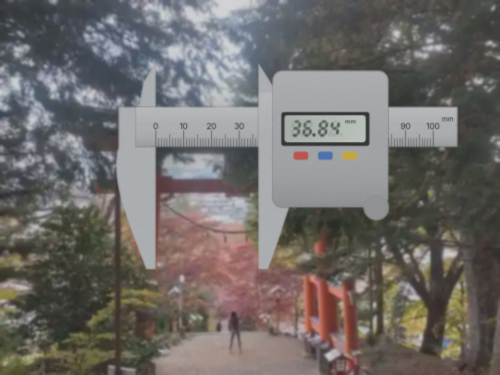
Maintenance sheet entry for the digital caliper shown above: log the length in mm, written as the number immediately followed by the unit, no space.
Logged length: 36.84mm
